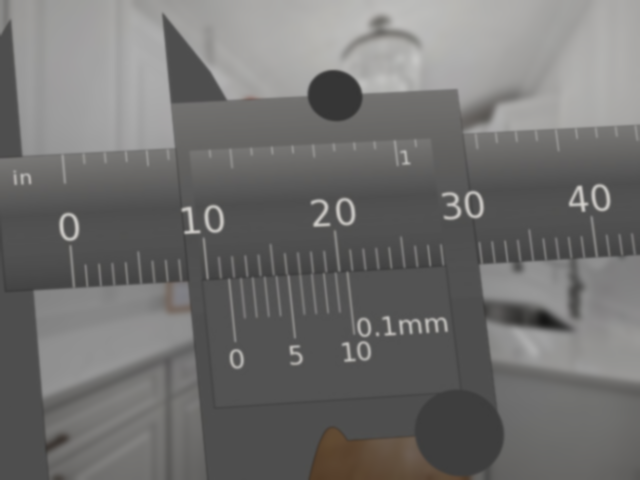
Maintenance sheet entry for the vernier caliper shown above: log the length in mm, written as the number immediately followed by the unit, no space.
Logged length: 11.6mm
